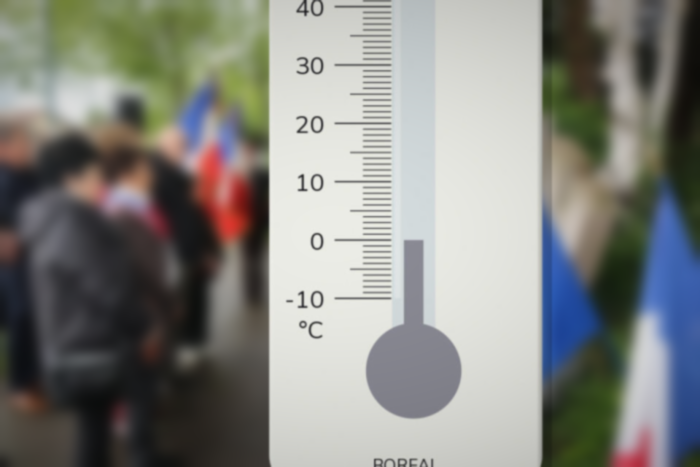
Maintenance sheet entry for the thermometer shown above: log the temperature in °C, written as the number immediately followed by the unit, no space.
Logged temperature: 0°C
